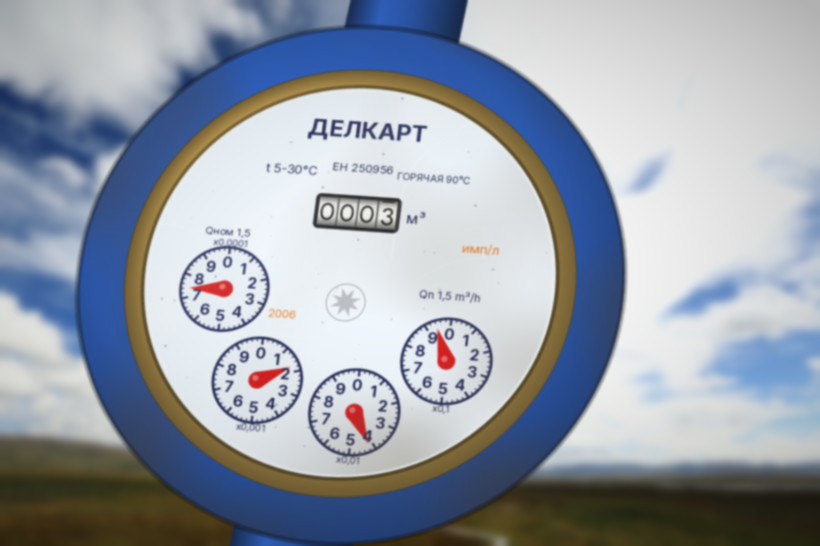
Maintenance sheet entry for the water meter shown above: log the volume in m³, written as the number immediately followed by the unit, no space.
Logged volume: 2.9417m³
